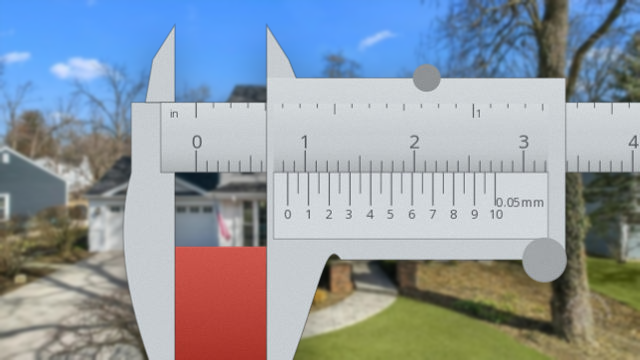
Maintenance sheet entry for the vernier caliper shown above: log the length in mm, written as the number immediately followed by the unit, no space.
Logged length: 8.4mm
